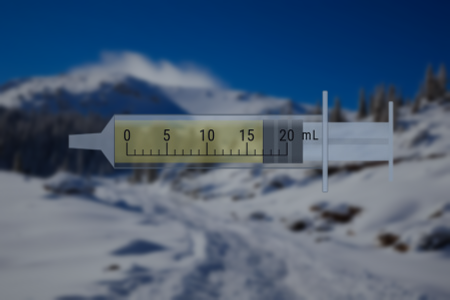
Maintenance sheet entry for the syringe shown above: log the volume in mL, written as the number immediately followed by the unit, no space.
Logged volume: 17mL
